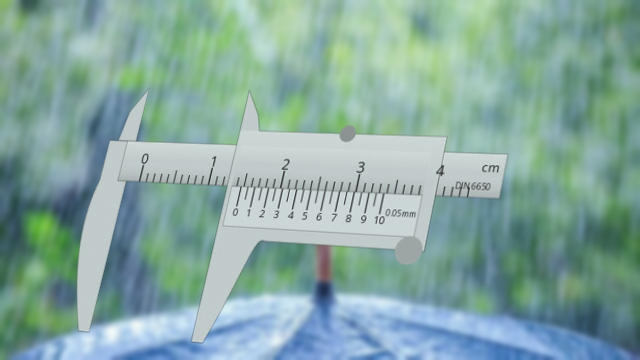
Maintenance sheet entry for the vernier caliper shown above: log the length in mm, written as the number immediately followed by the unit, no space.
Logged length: 14.6mm
